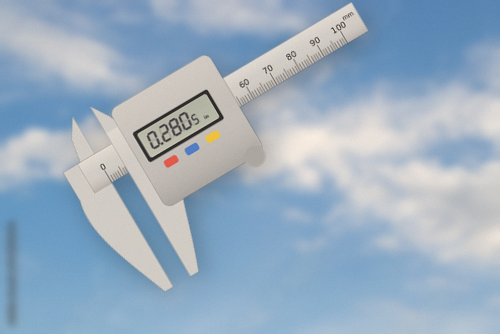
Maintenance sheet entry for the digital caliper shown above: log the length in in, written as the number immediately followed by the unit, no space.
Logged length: 0.2805in
